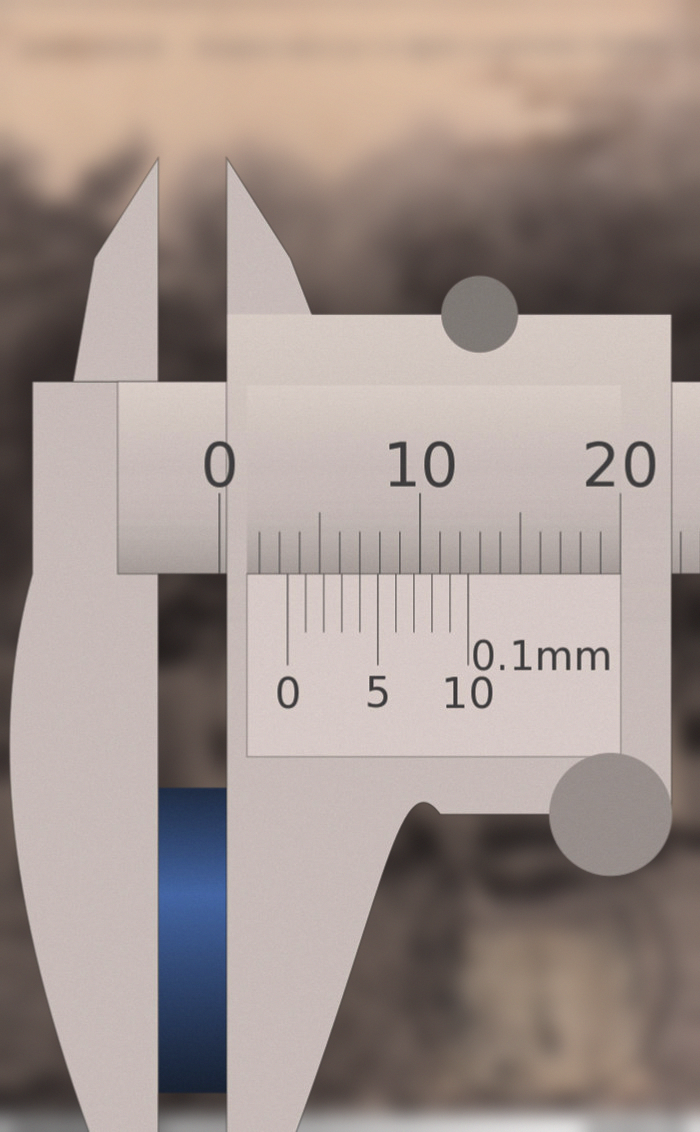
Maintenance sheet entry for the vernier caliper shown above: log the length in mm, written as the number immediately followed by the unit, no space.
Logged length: 3.4mm
